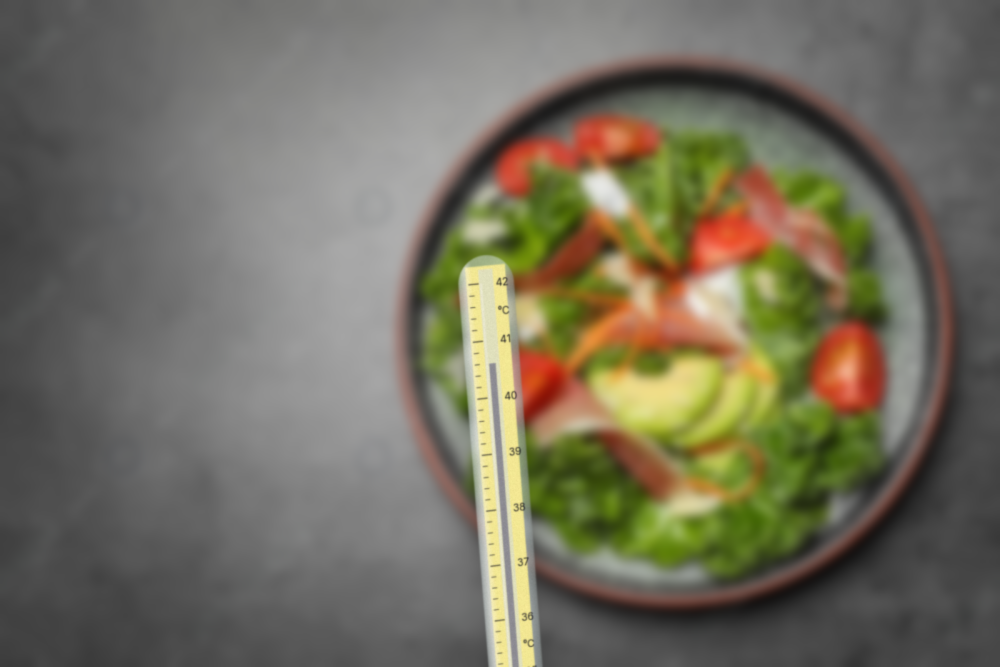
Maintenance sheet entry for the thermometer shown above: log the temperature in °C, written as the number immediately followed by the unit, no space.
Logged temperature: 40.6°C
